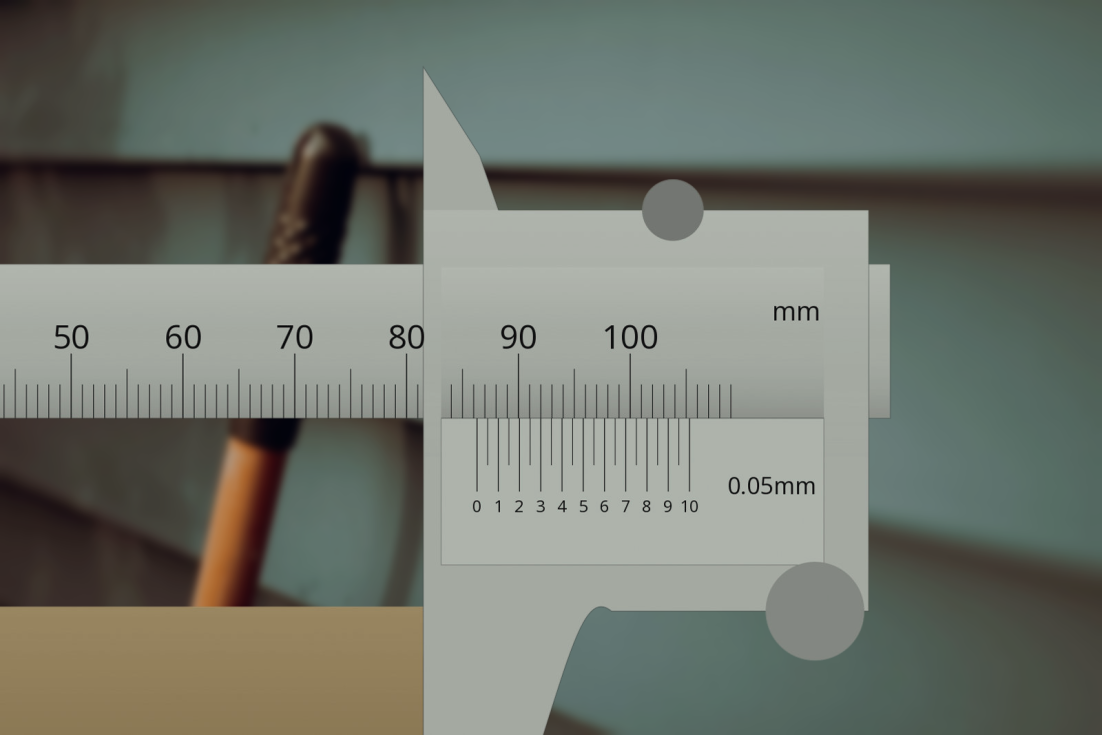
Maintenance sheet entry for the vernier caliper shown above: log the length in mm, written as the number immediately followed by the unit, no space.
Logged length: 86.3mm
